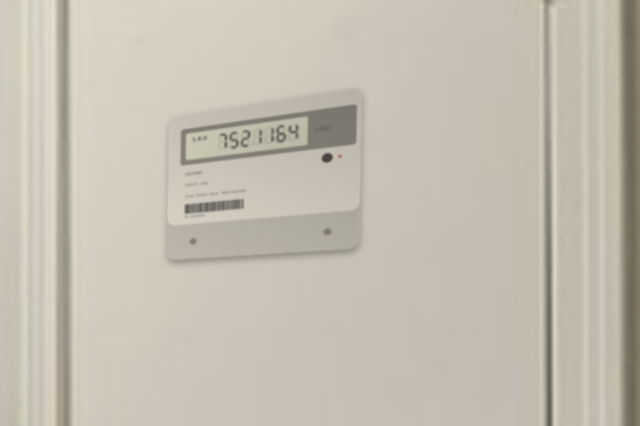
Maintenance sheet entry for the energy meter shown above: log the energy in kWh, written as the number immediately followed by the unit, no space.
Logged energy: 7521164kWh
